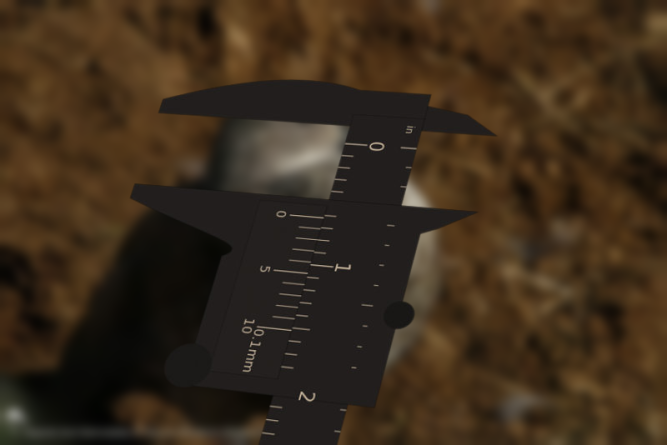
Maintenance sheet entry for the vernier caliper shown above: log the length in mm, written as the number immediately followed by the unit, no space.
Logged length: 6.2mm
